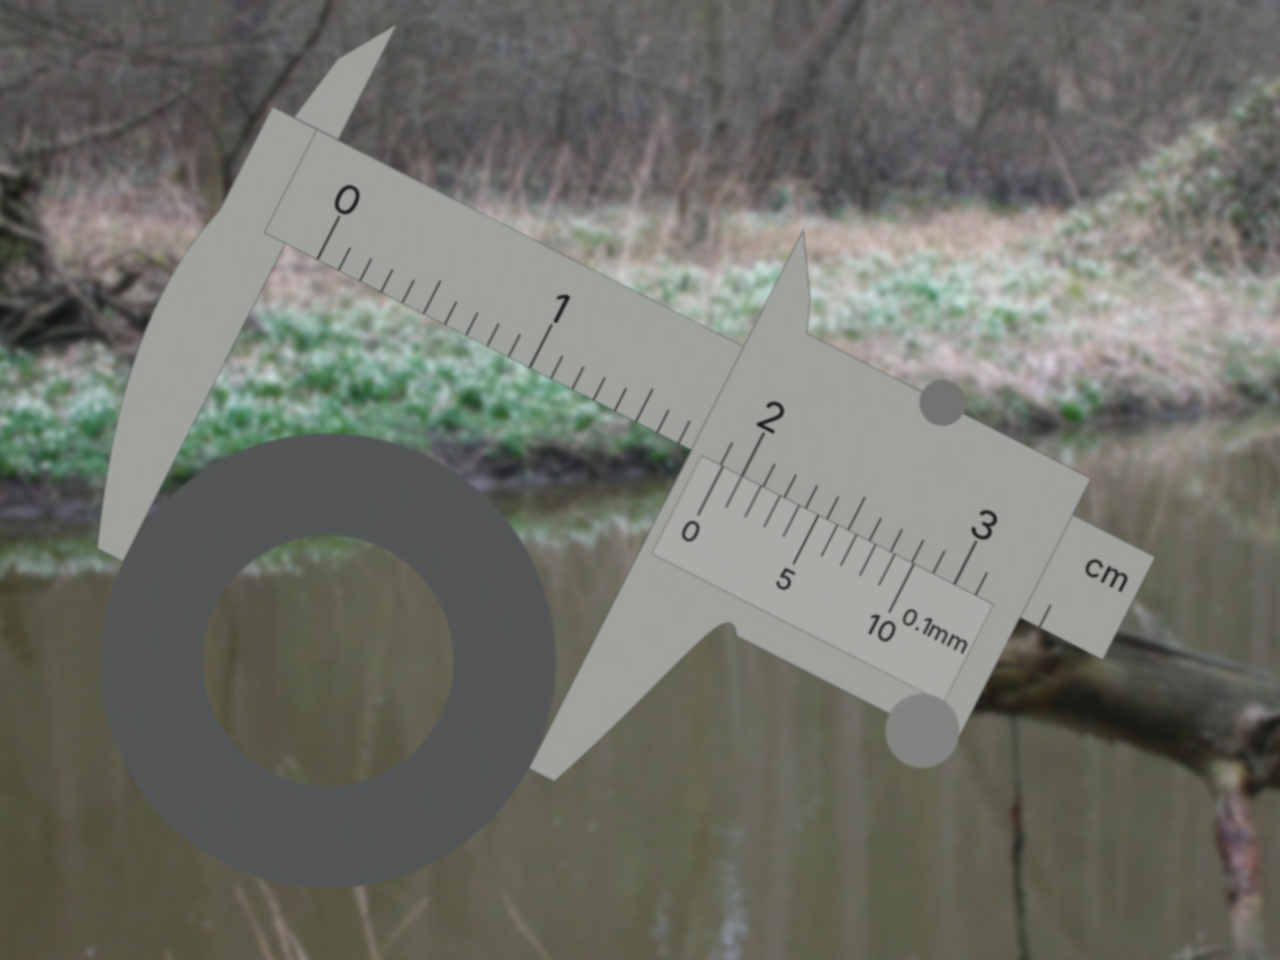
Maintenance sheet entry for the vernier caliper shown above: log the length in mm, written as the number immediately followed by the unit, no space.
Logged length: 19.1mm
